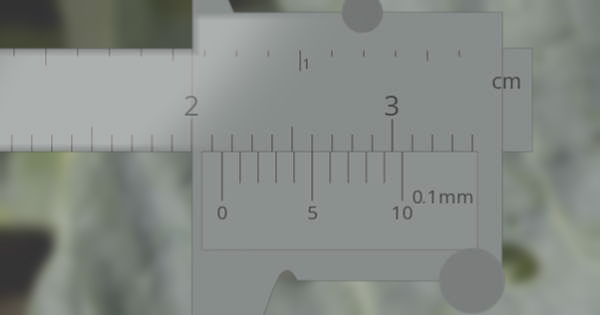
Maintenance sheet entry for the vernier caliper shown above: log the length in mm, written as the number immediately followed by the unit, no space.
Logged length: 21.5mm
